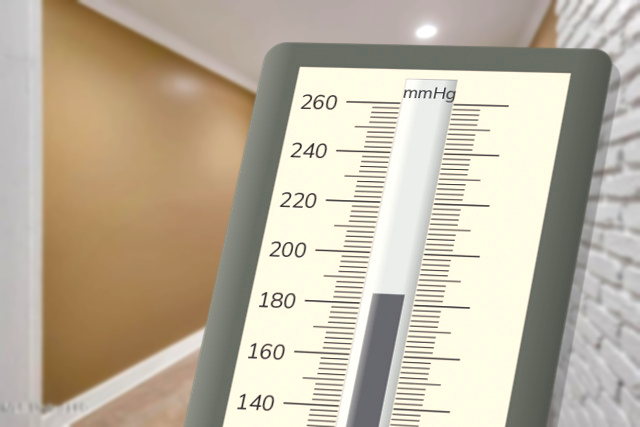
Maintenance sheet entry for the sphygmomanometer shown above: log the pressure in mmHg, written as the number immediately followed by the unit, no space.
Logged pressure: 184mmHg
